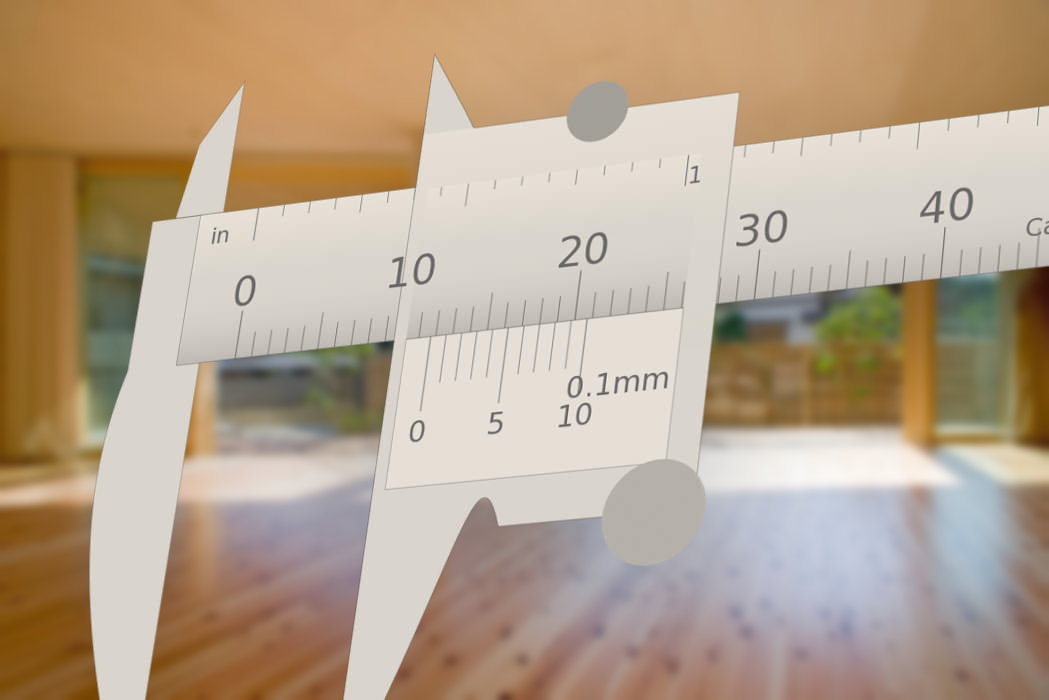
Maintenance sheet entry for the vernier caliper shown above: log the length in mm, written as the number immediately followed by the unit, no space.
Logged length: 11.7mm
